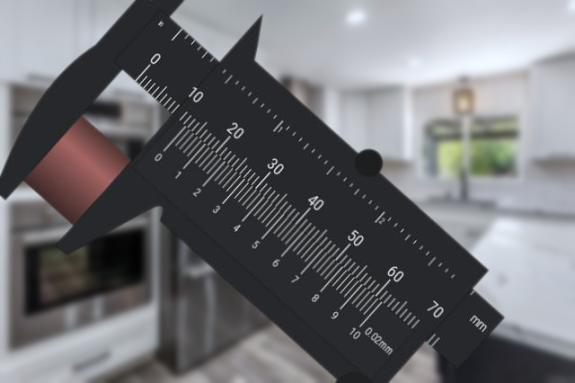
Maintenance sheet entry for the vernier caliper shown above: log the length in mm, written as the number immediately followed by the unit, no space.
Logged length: 12.6mm
